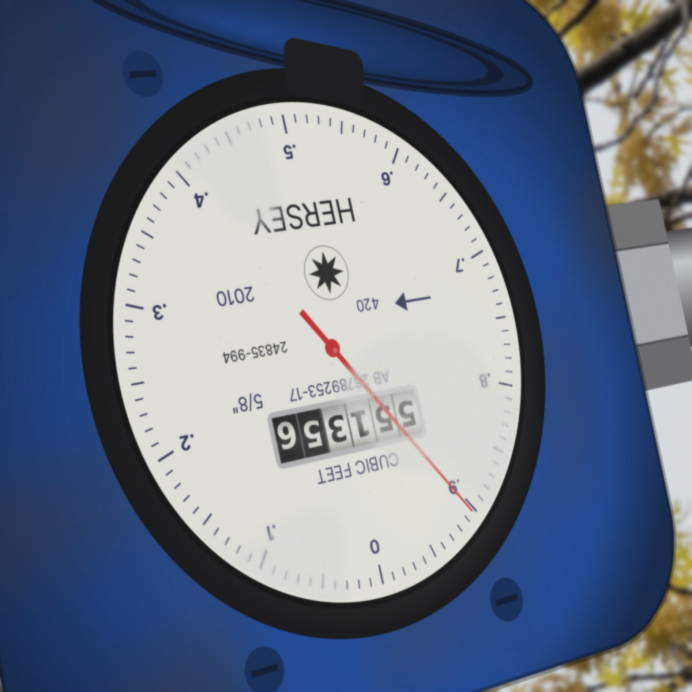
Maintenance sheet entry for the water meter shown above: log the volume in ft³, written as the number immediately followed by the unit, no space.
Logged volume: 551355.90ft³
